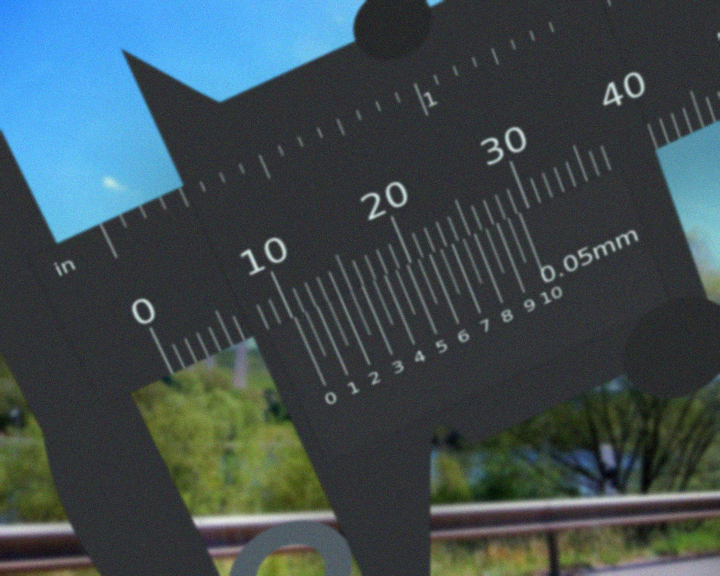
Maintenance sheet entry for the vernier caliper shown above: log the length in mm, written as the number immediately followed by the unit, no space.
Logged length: 10.2mm
